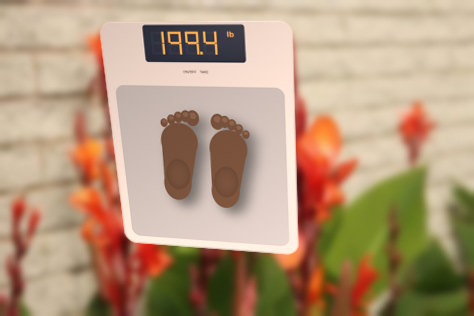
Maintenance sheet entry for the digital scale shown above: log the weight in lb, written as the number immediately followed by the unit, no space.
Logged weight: 199.4lb
